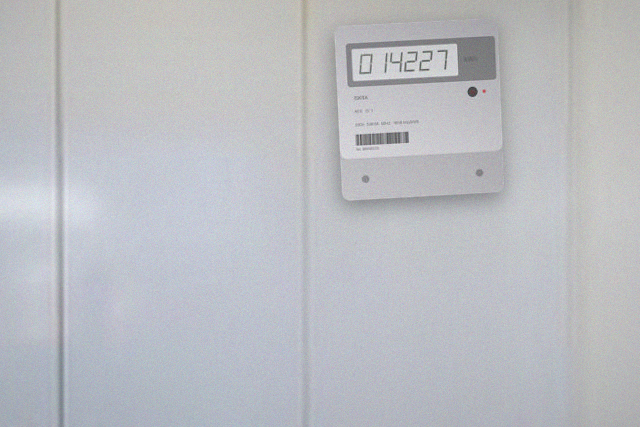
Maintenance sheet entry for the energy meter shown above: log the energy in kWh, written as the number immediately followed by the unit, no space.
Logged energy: 14227kWh
